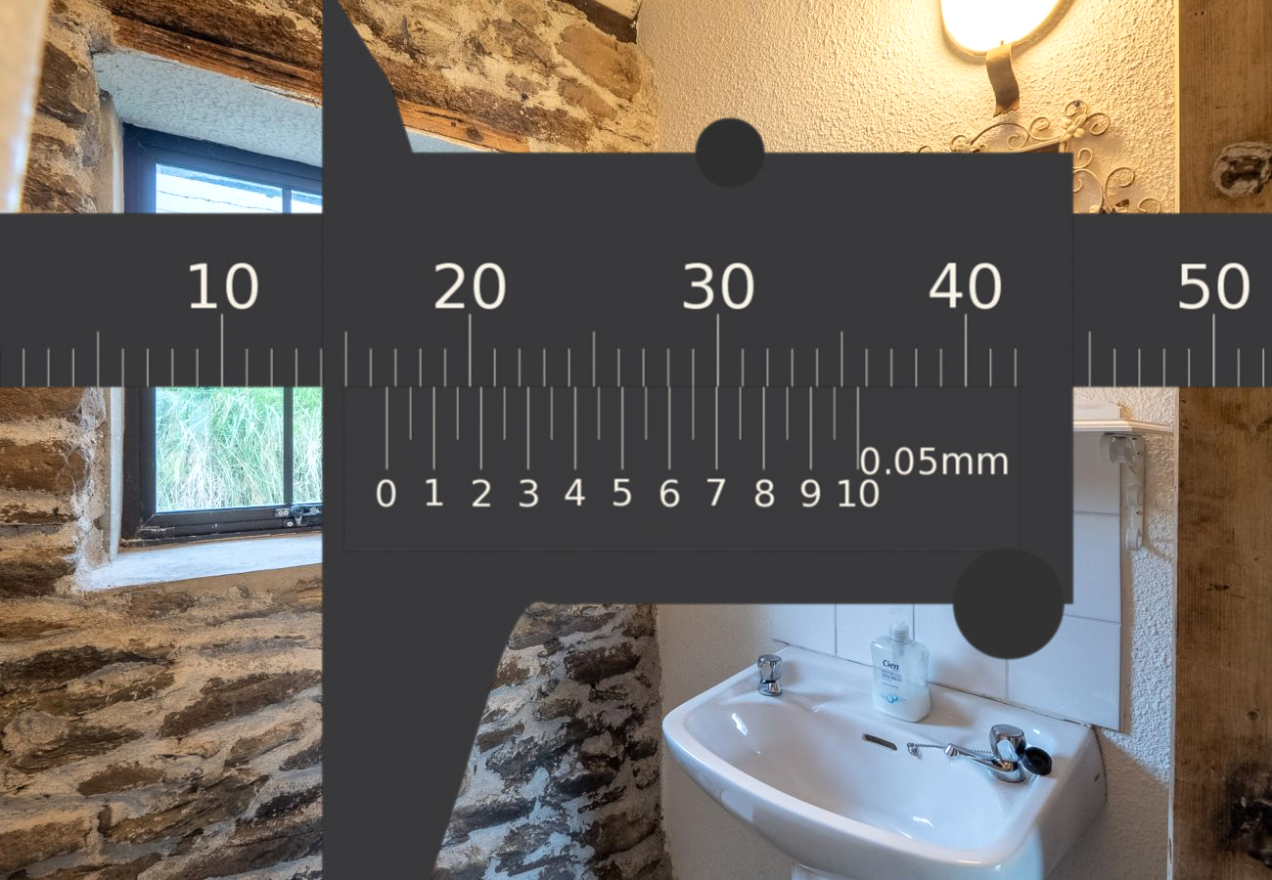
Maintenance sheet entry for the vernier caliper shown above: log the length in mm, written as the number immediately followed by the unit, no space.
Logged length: 16.65mm
